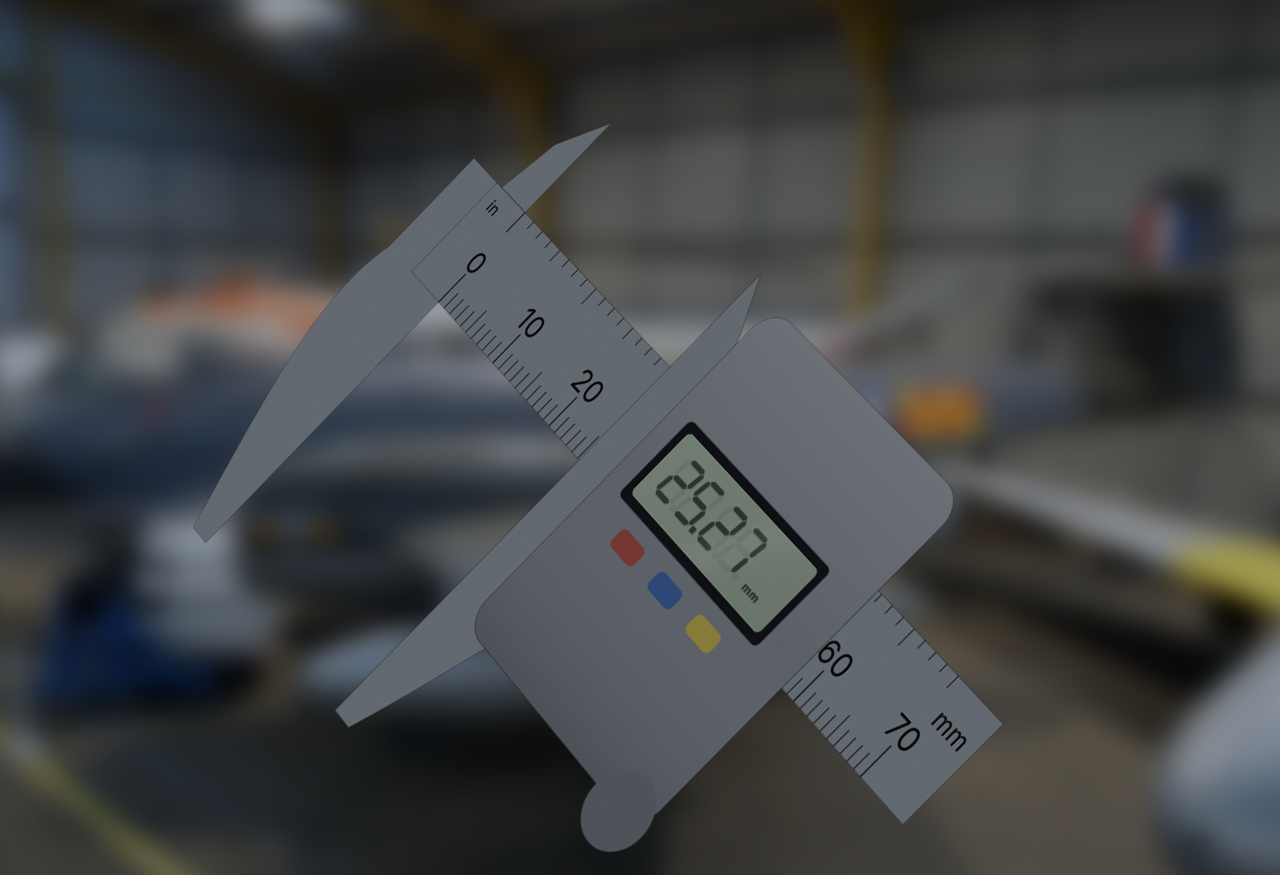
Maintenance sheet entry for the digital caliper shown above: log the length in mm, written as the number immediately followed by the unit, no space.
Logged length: 25.27mm
